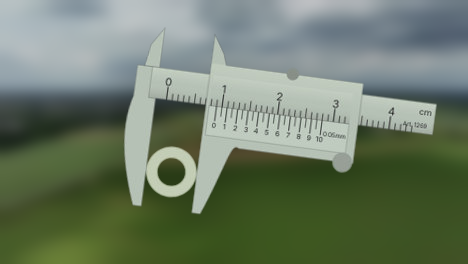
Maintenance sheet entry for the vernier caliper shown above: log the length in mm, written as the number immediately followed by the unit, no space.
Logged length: 9.0mm
